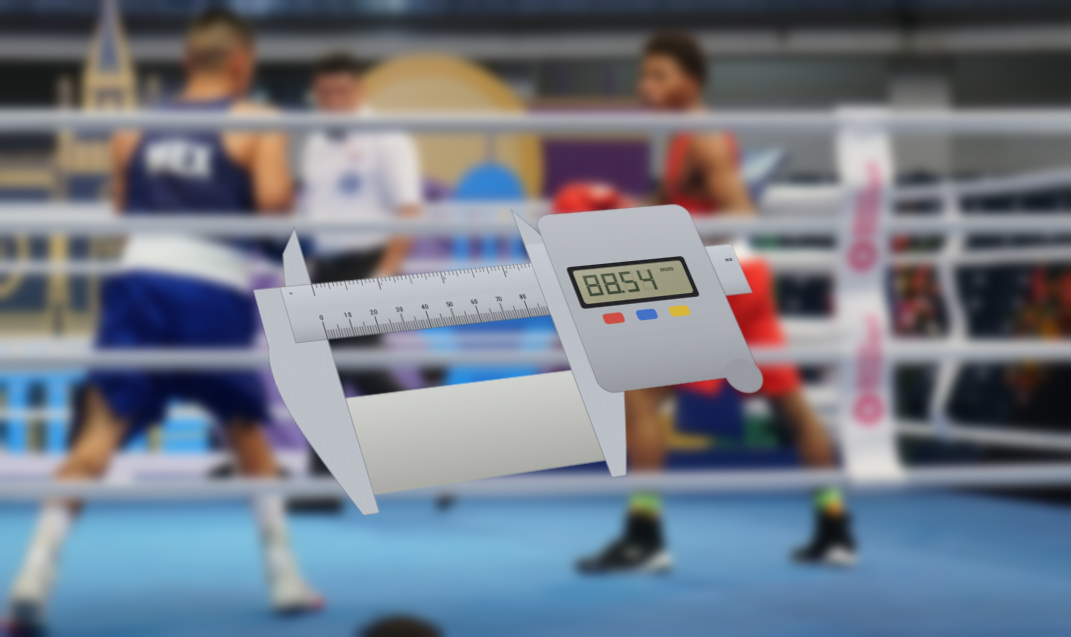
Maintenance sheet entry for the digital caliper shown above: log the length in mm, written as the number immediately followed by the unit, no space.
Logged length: 88.54mm
